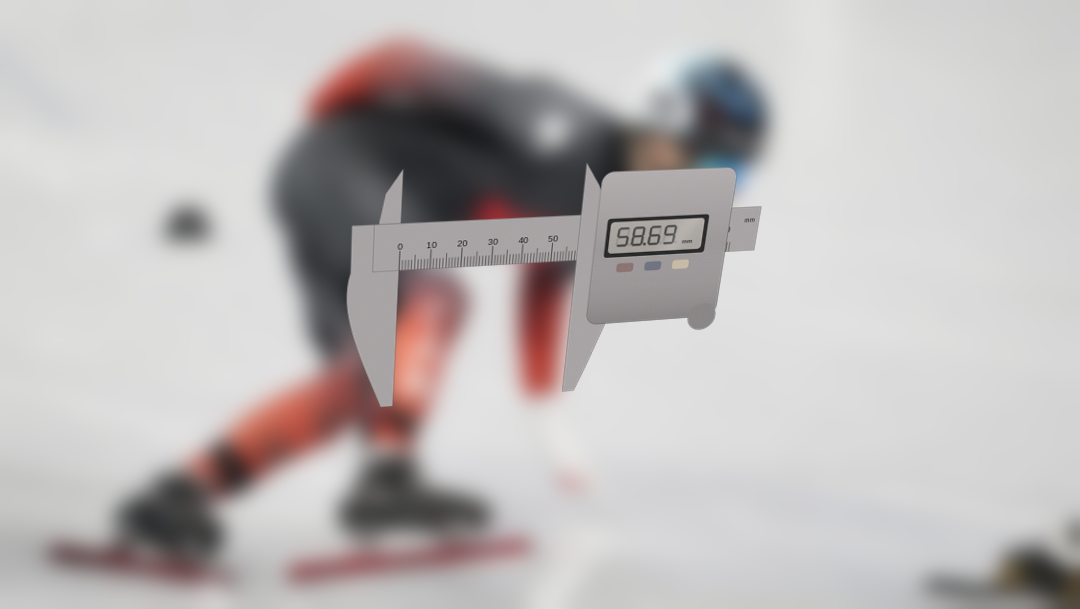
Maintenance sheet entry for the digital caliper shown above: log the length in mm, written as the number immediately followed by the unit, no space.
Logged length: 58.69mm
